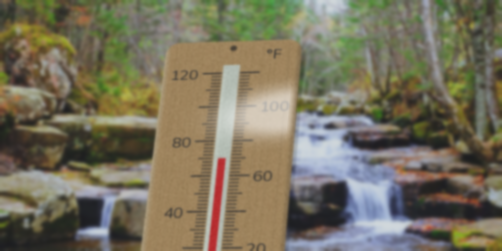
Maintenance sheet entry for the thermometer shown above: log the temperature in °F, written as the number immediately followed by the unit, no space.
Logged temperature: 70°F
